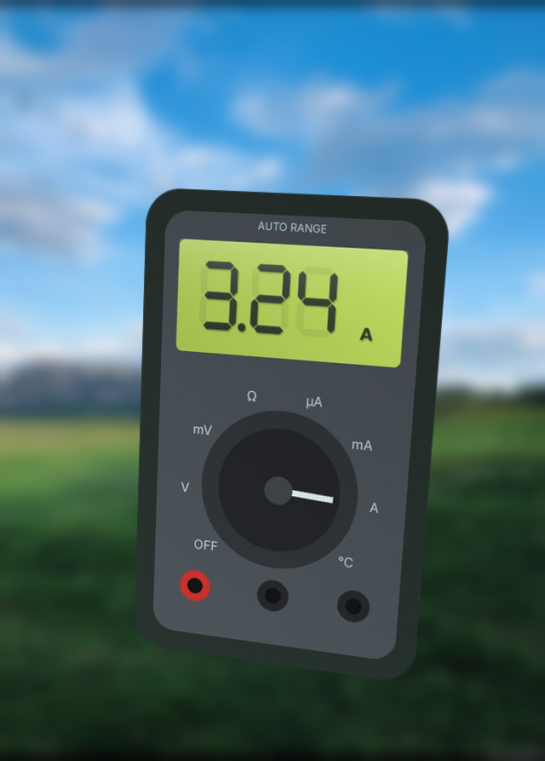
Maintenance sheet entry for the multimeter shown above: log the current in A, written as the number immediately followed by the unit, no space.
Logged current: 3.24A
